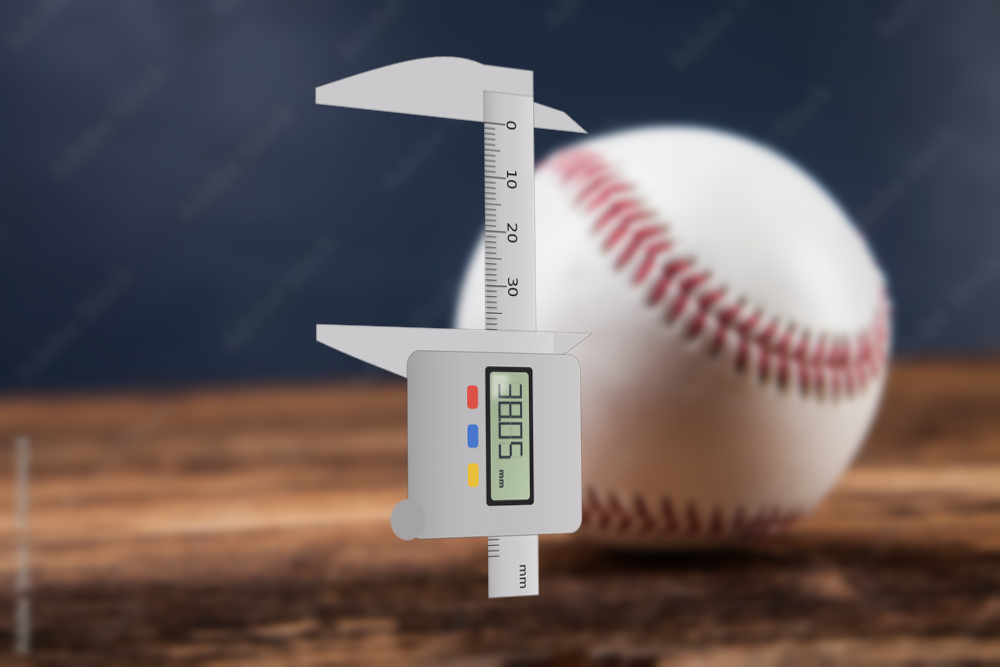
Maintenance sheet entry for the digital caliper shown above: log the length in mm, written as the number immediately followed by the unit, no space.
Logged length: 38.05mm
